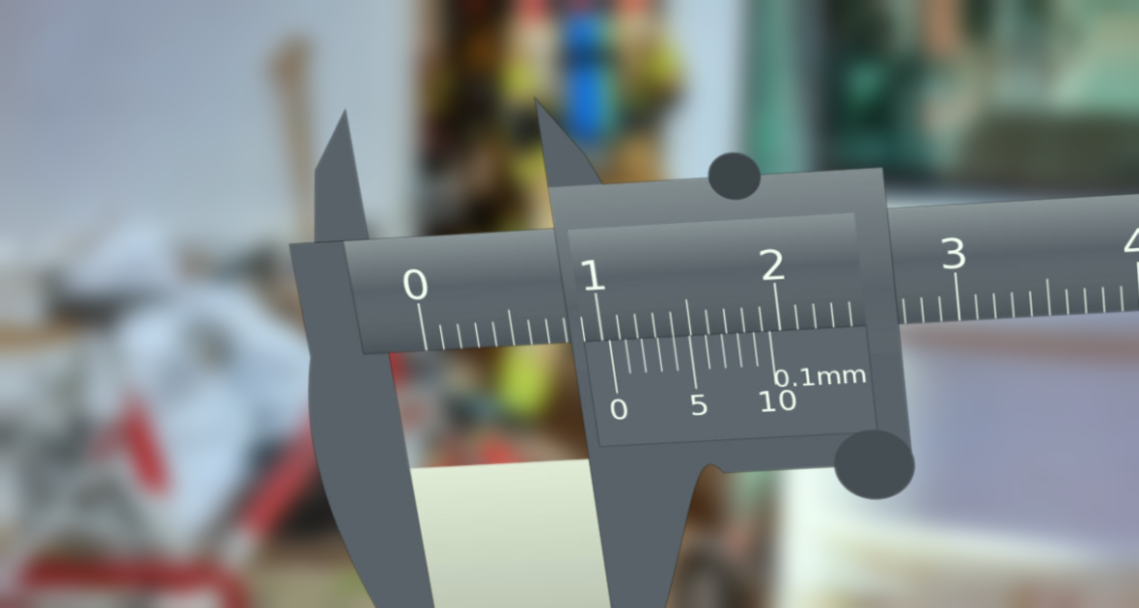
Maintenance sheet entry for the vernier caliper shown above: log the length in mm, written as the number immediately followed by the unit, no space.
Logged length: 10.4mm
